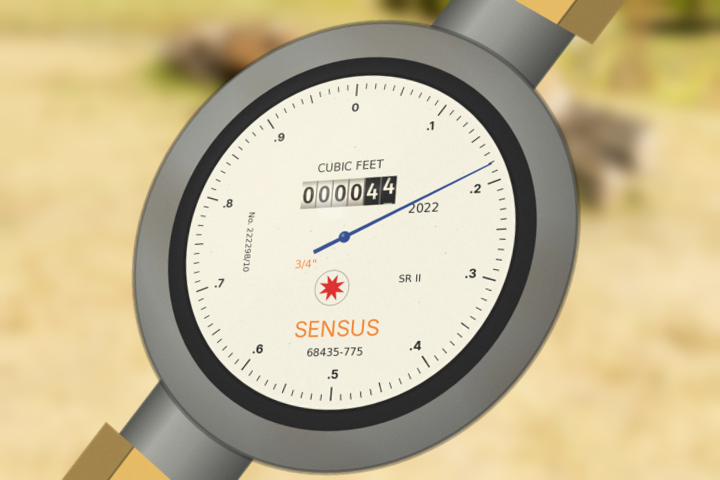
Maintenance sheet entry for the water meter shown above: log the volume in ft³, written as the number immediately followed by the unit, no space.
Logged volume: 44.18ft³
